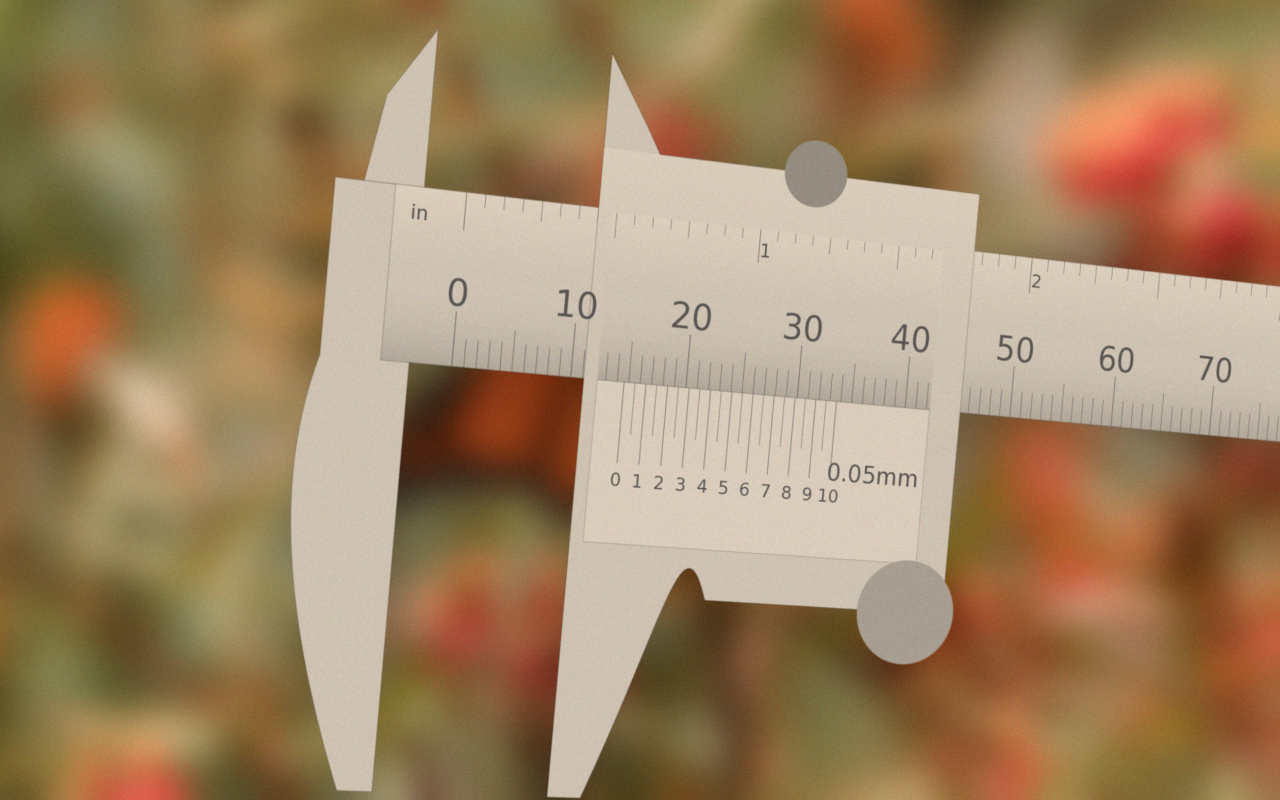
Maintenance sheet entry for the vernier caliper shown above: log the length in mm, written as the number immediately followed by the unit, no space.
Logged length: 14.6mm
